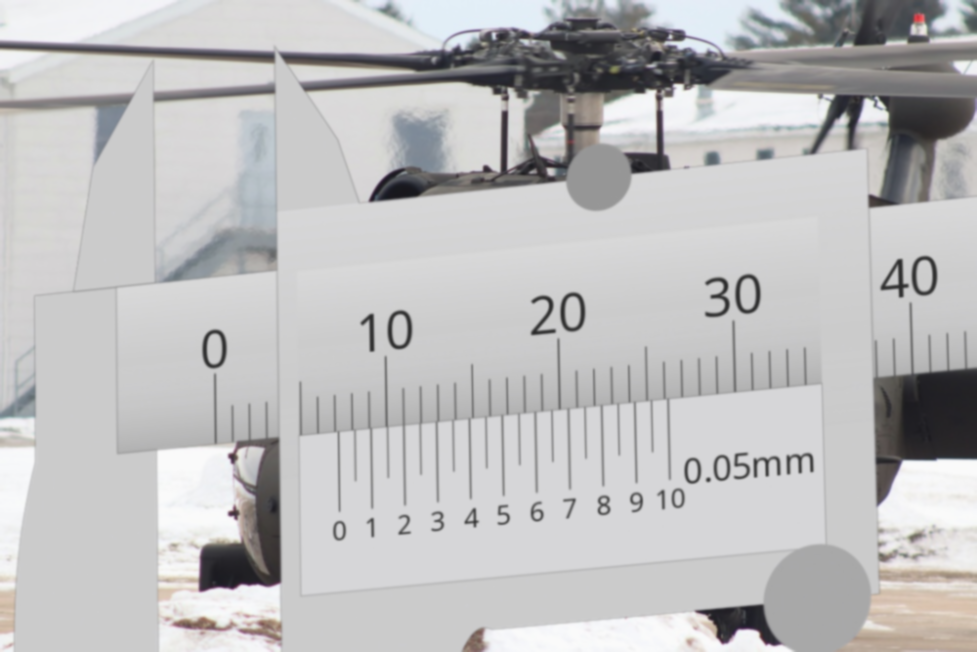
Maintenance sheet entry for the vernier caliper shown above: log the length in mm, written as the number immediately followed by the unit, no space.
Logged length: 7.2mm
